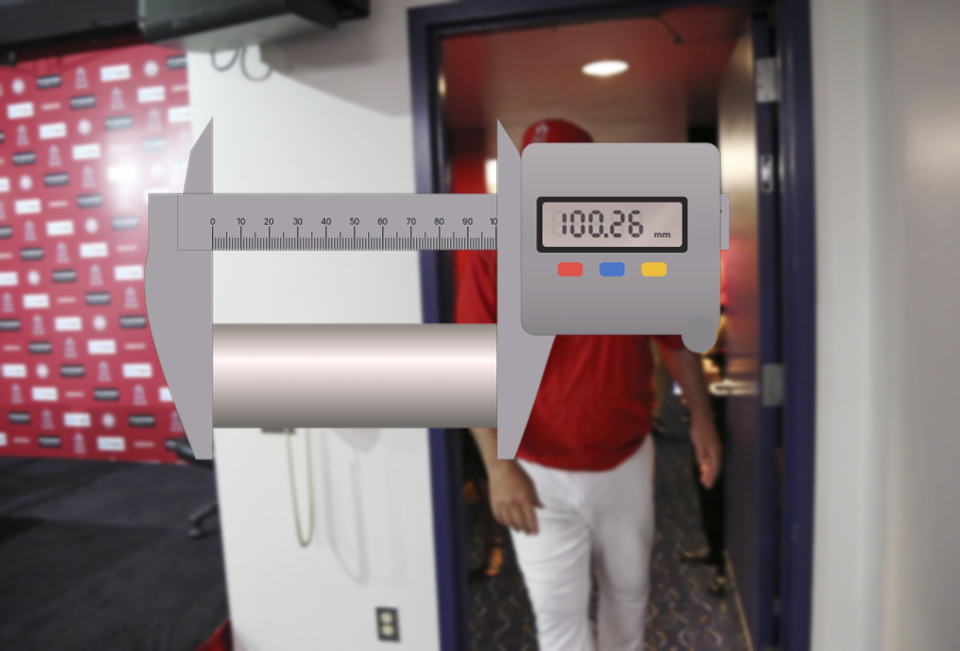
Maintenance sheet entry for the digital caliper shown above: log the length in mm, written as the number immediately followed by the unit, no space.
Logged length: 100.26mm
